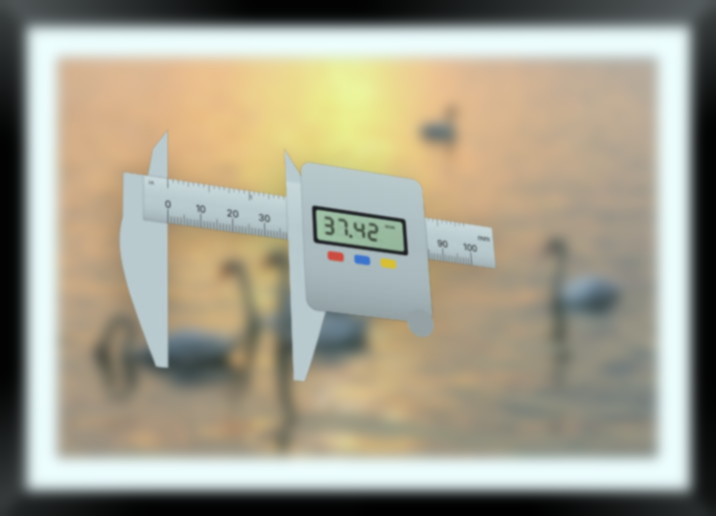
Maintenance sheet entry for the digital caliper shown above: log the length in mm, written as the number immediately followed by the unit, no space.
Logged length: 37.42mm
